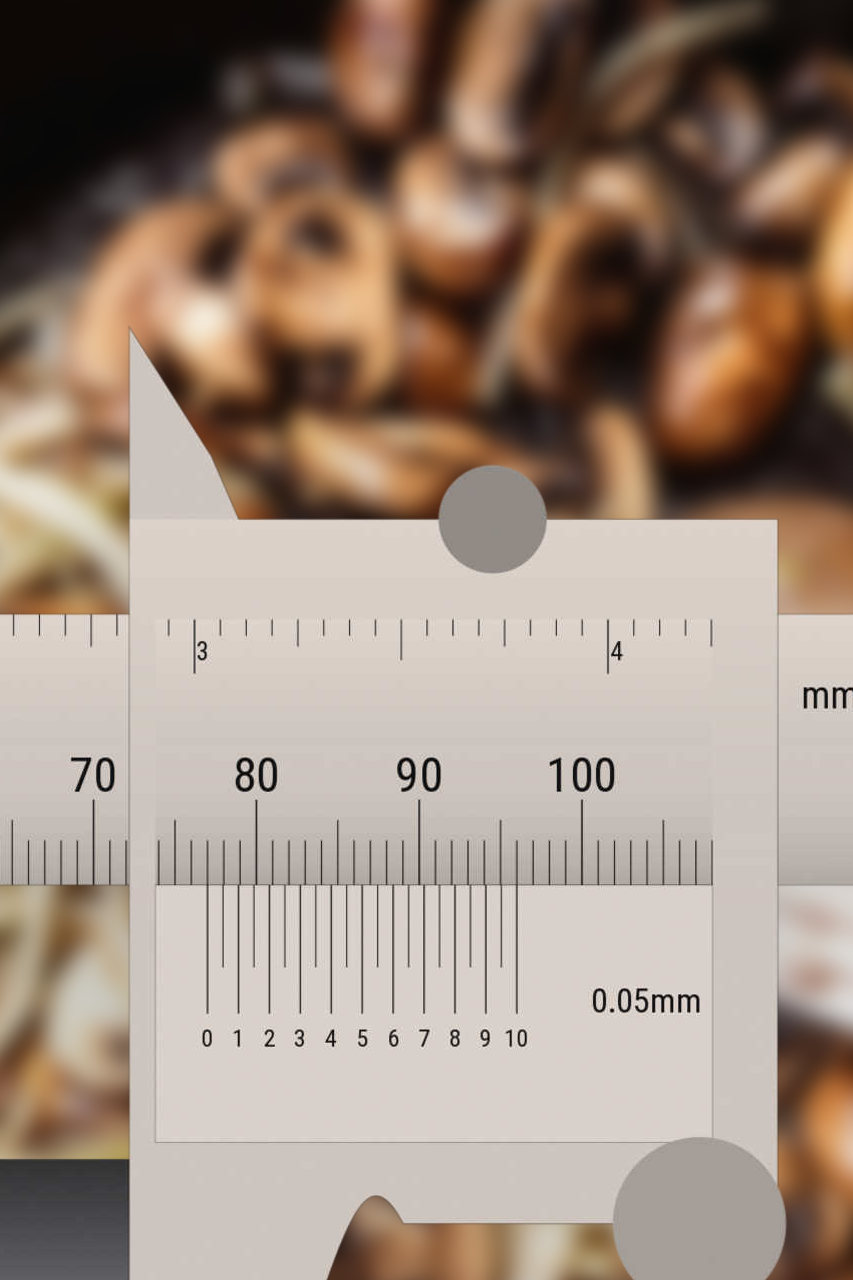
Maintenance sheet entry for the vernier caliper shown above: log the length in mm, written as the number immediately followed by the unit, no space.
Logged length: 77.0mm
